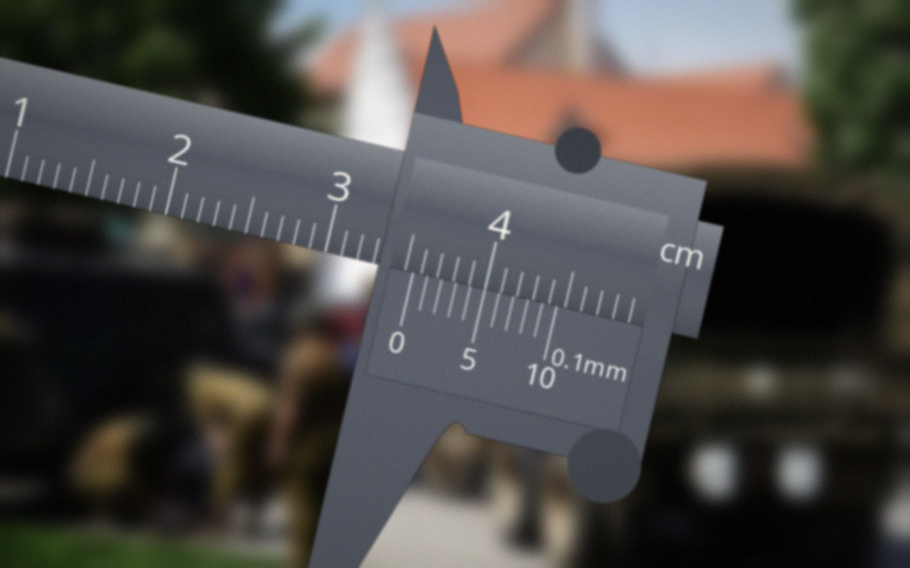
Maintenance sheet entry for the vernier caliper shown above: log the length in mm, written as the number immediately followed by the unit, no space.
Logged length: 35.5mm
